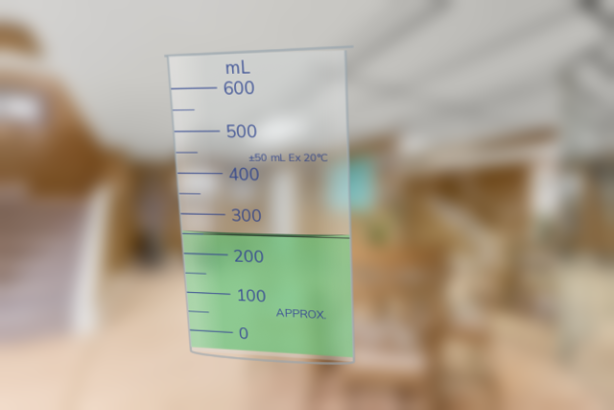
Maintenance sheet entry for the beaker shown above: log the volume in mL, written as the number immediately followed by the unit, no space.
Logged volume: 250mL
